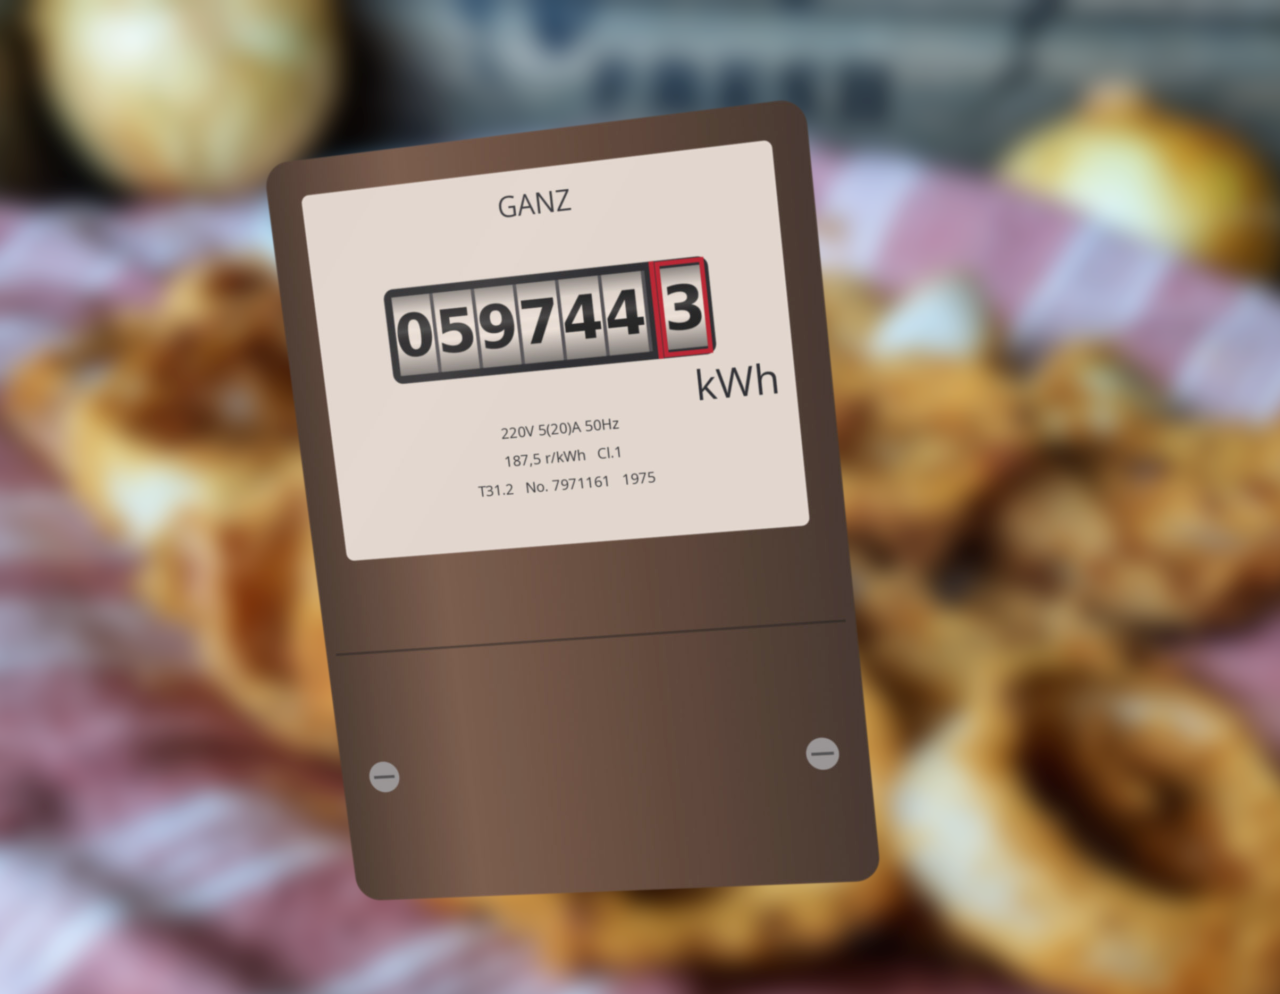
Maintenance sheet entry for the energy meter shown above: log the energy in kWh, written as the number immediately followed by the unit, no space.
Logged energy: 59744.3kWh
